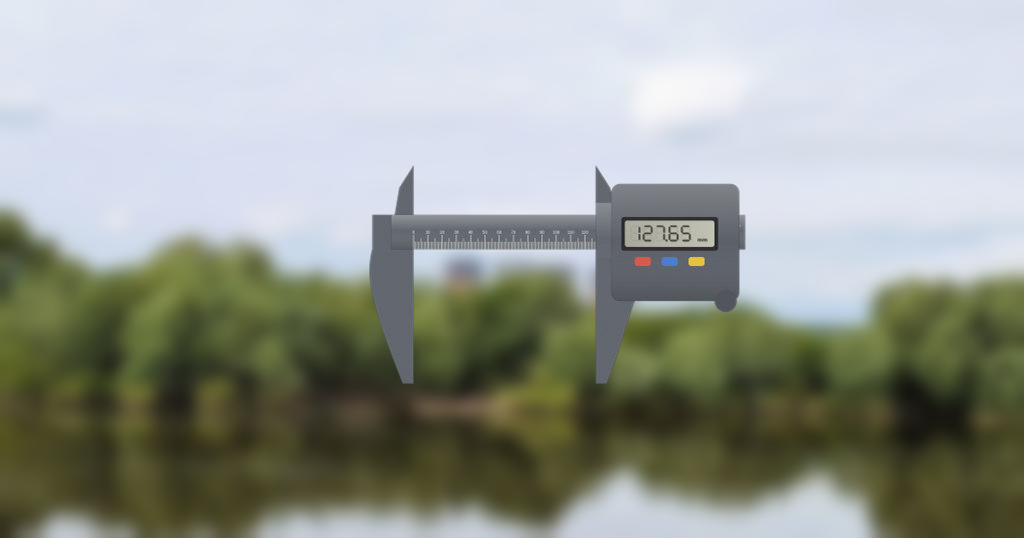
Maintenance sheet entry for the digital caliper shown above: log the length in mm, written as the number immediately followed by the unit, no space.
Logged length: 127.65mm
